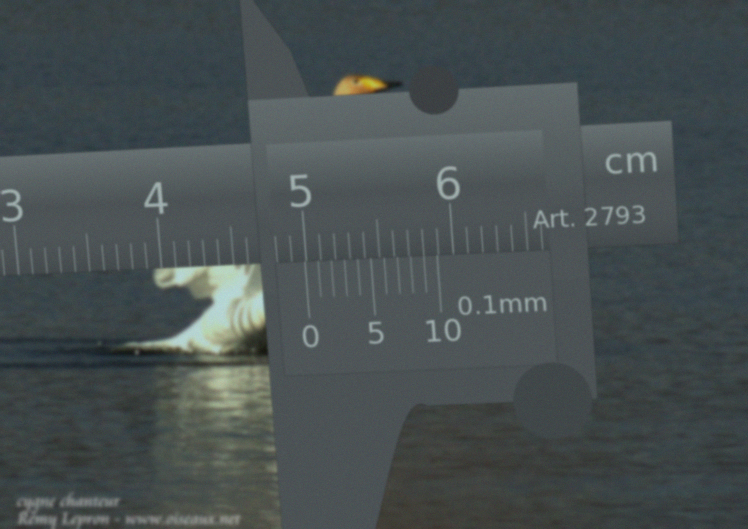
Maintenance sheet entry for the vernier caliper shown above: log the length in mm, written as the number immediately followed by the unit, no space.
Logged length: 49.9mm
